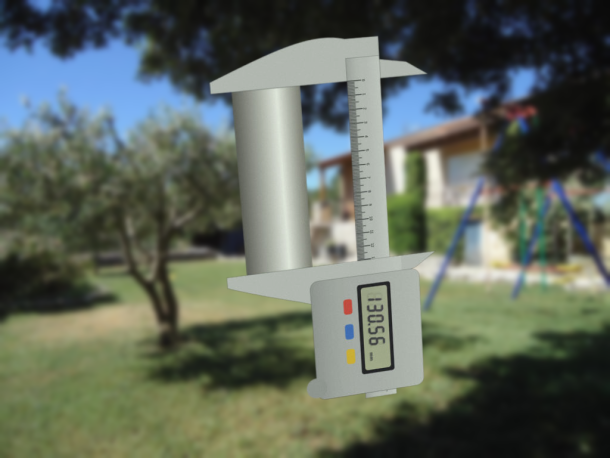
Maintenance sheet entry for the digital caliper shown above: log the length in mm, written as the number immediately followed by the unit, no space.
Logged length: 130.56mm
